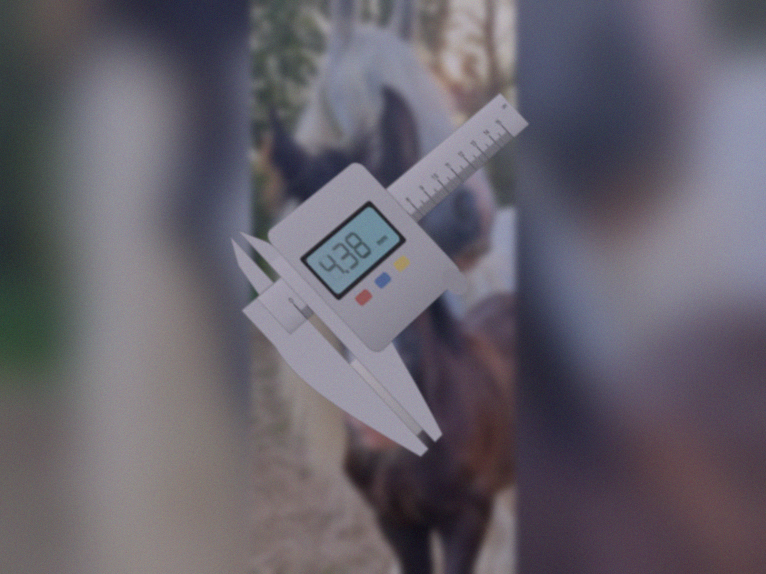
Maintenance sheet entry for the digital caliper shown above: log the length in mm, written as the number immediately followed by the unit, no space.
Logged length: 4.38mm
